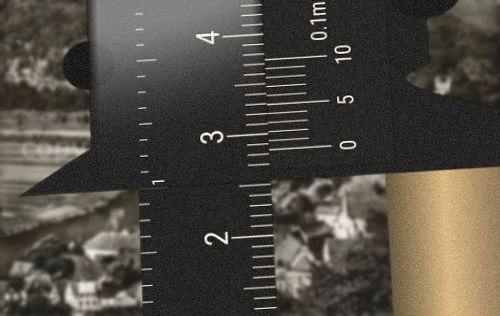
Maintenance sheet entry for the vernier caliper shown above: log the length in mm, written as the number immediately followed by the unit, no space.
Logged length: 28.4mm
